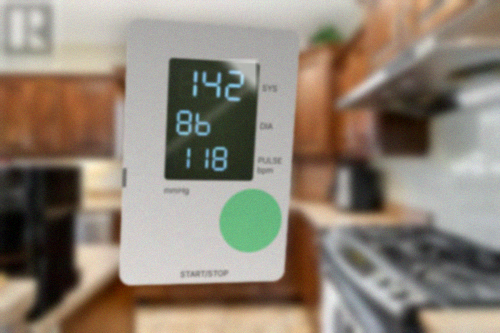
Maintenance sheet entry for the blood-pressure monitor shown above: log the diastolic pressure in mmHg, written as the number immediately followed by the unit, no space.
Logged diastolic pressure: 86mmHg
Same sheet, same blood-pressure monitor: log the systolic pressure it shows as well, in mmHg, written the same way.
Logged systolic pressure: 142mmHg
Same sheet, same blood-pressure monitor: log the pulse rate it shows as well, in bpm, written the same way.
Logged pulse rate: 118bpm
